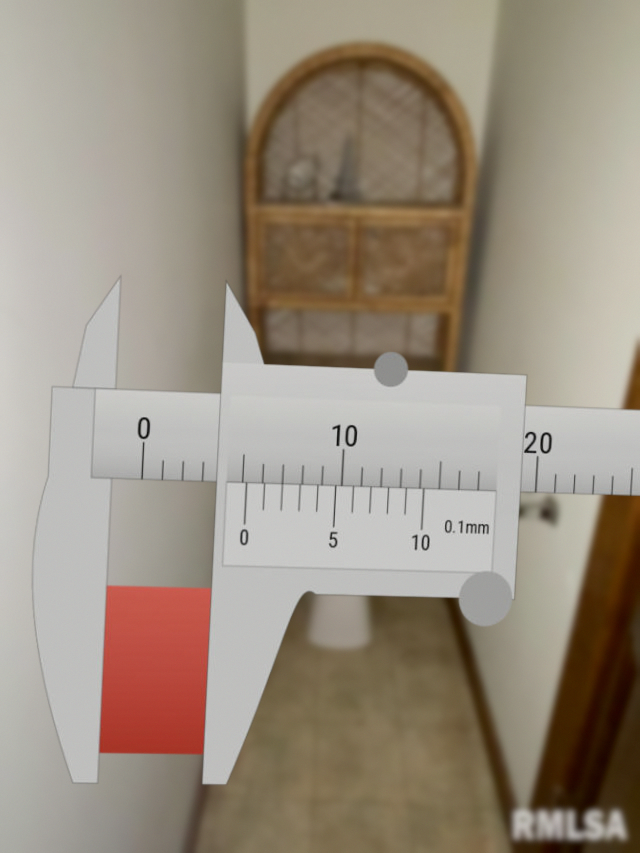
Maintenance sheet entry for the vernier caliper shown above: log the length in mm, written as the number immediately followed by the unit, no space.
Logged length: 5.2mm
